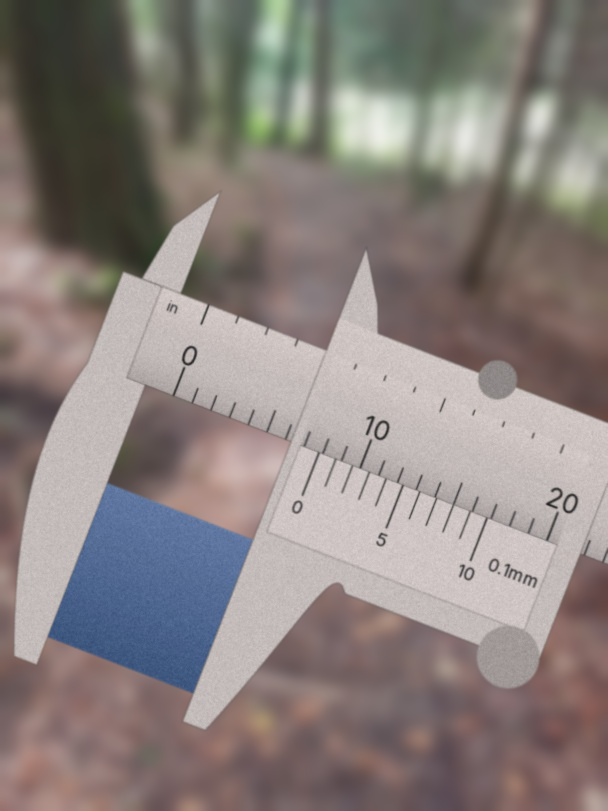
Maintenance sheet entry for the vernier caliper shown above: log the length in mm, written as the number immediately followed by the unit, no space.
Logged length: 7.8mm
